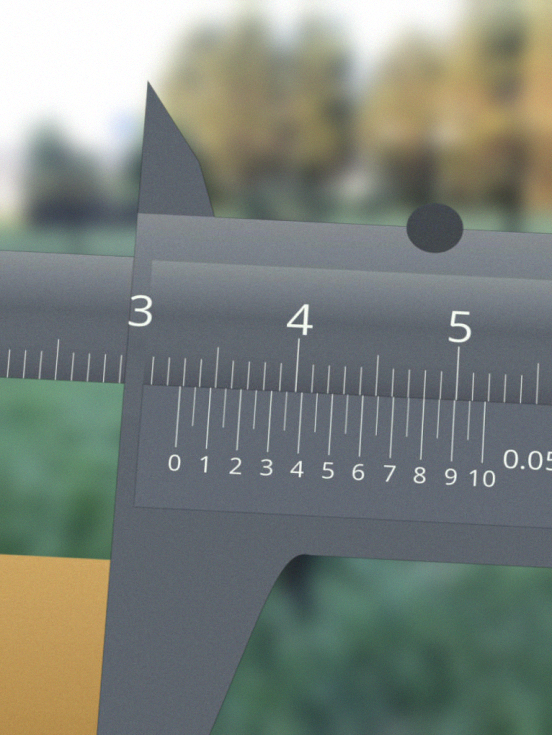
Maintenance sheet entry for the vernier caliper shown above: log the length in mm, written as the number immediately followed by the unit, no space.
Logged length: 32.8mm
